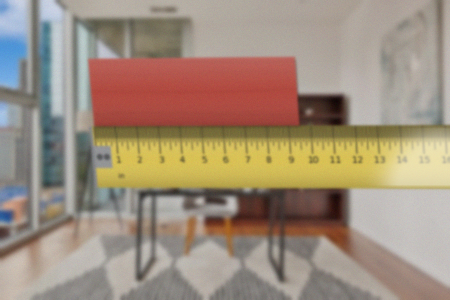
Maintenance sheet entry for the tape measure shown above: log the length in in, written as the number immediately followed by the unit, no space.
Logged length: 9.5in
